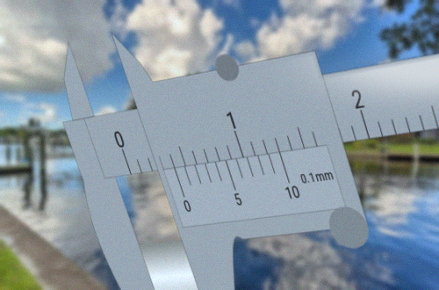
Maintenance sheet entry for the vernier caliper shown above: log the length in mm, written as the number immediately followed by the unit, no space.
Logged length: 4.0mm
